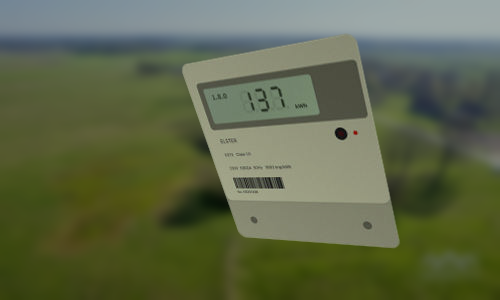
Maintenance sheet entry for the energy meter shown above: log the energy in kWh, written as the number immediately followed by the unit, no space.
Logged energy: 137kWh
